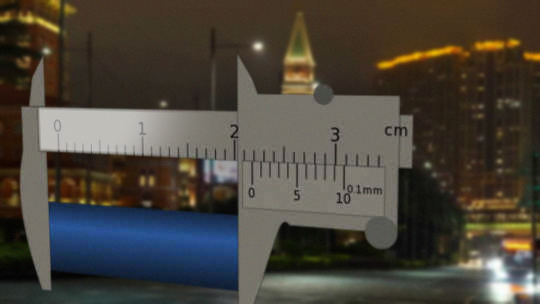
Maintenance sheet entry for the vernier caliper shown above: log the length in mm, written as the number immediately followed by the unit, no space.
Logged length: 21.8mm
